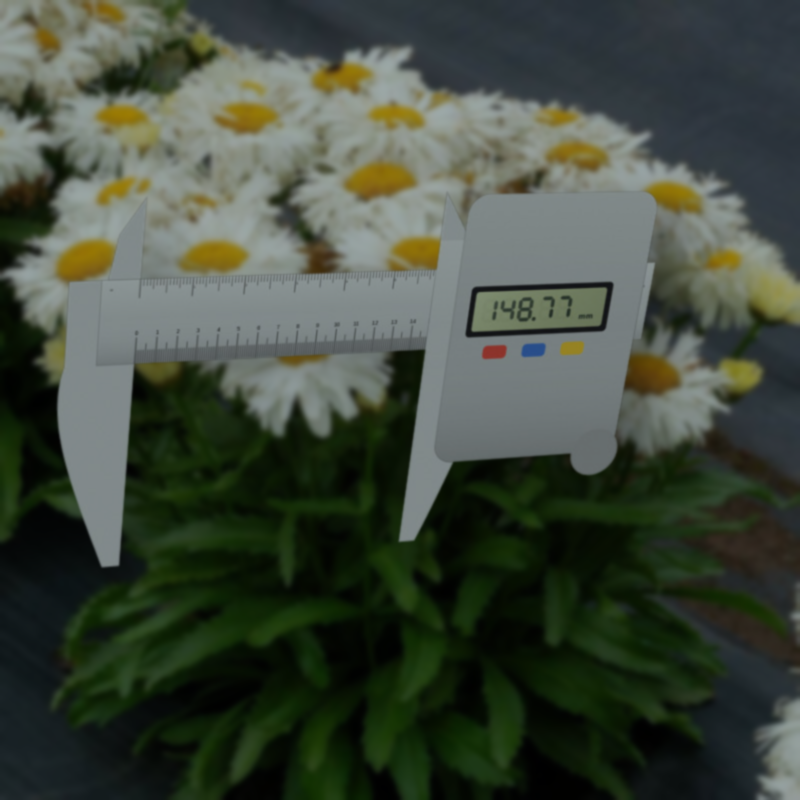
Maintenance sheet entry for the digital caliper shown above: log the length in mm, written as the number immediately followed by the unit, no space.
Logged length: 148.77mm
